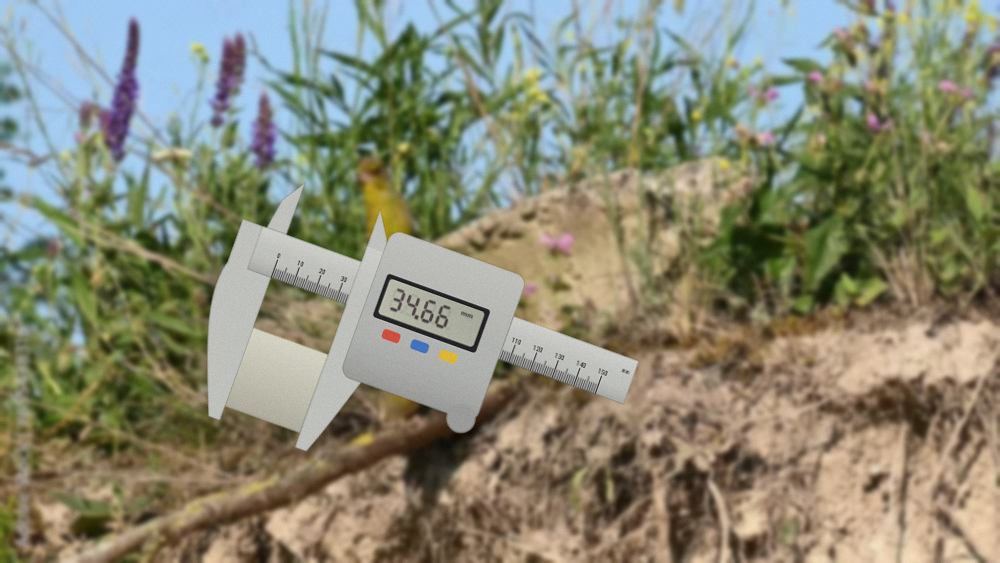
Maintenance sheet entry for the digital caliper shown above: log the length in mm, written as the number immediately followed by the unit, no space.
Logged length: 34.66mm
